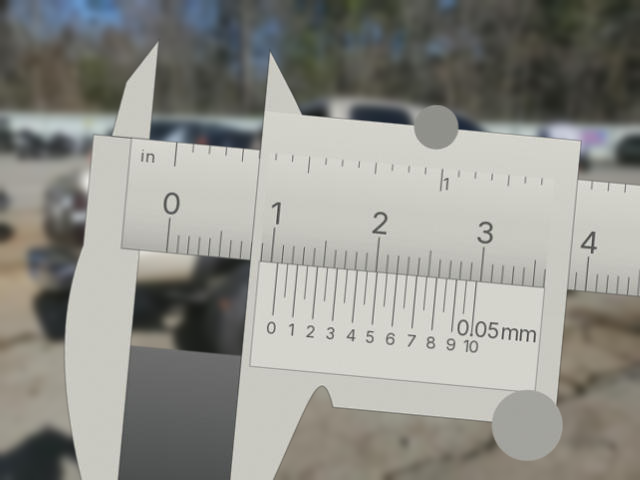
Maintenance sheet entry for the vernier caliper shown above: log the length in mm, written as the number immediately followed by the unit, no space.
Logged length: 10.6mm
